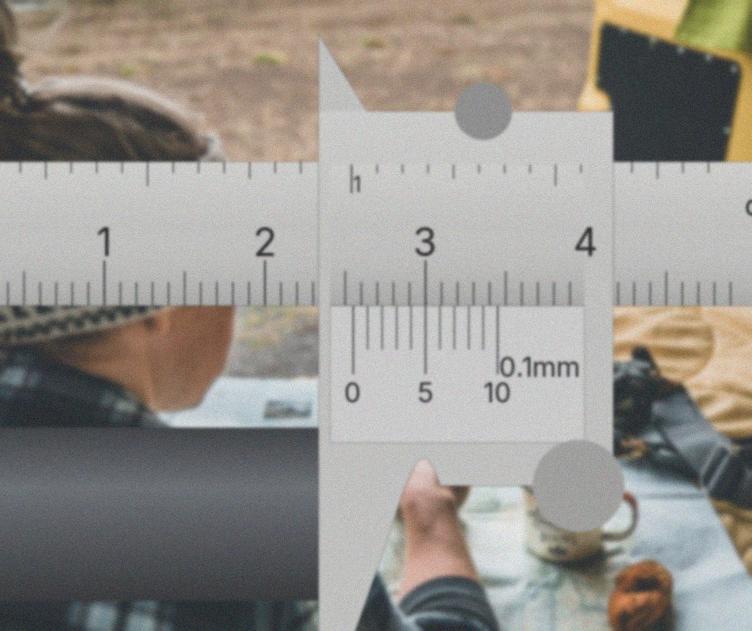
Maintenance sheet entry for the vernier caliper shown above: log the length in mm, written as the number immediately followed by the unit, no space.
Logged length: 25.5mm
